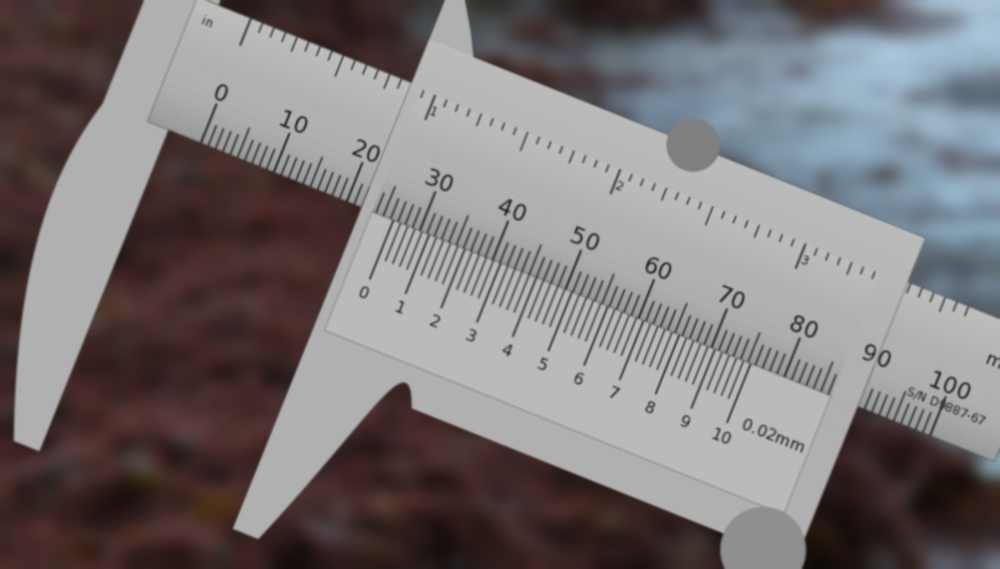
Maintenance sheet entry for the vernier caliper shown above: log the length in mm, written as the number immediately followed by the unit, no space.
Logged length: 26.4mm
